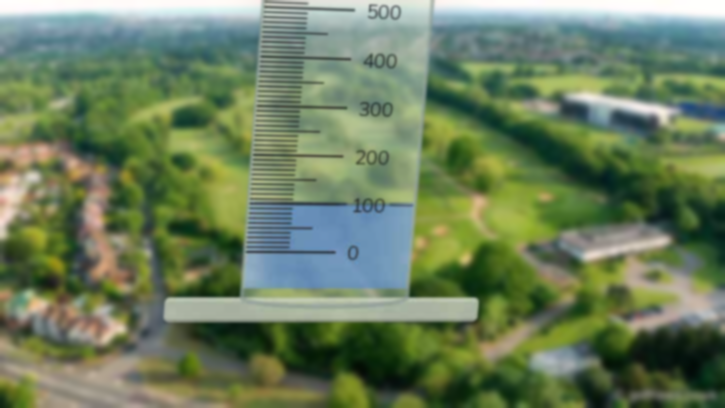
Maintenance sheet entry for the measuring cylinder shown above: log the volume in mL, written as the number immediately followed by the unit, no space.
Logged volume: 100mL
